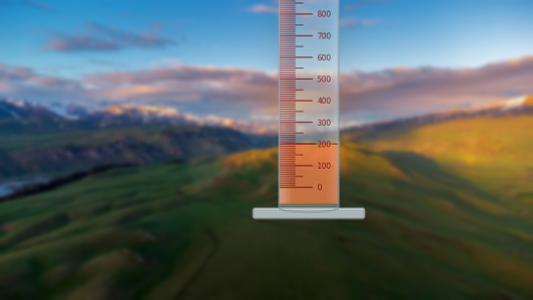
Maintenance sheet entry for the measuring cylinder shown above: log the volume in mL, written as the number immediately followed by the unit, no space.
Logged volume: 200mL
